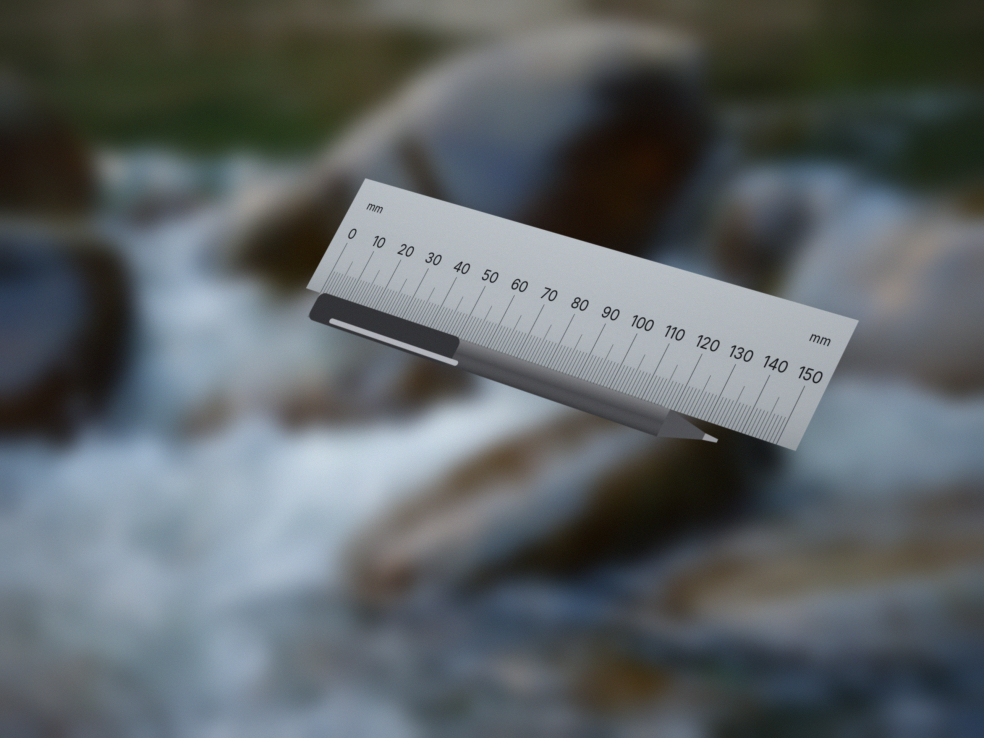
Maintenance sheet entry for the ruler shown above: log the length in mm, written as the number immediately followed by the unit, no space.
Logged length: 135mm
